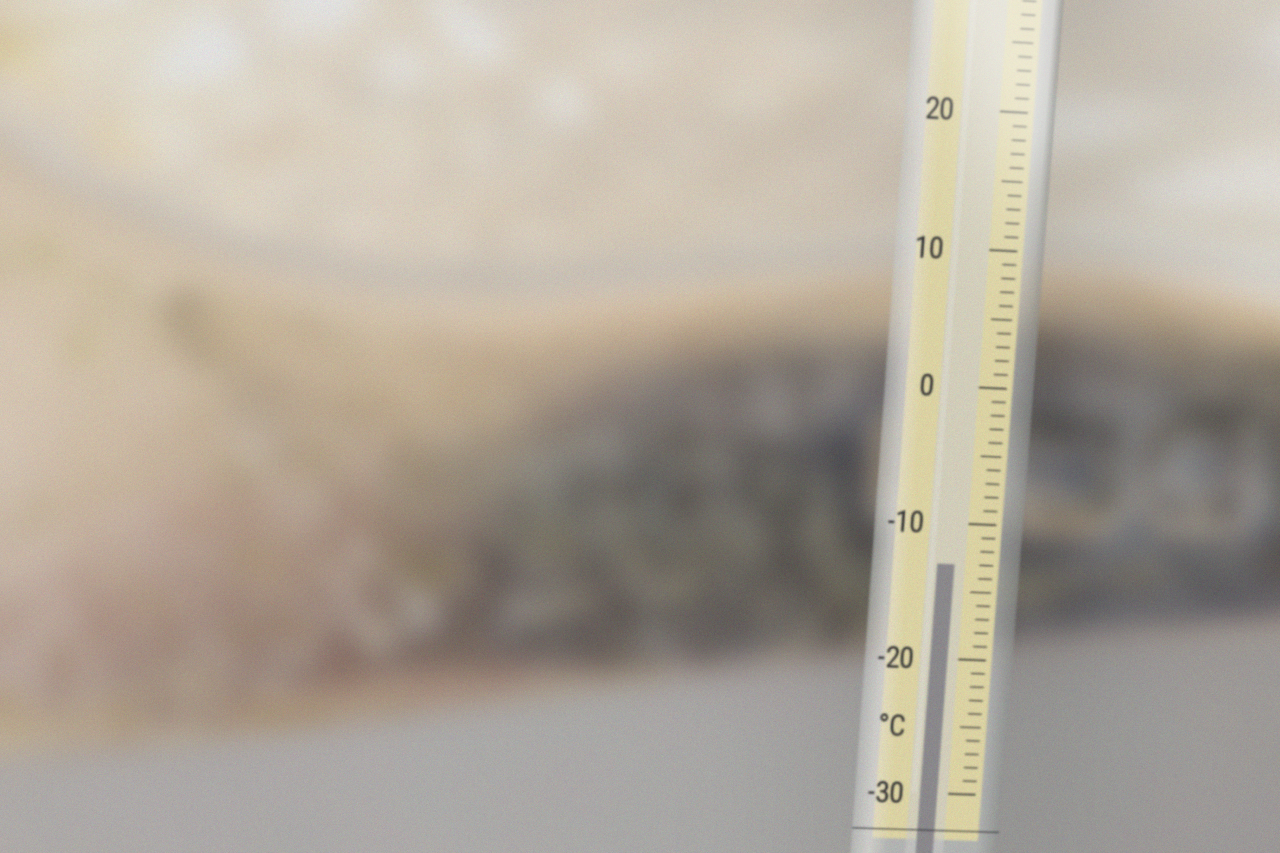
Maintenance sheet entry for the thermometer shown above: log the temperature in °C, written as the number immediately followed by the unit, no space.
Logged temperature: -13°C
